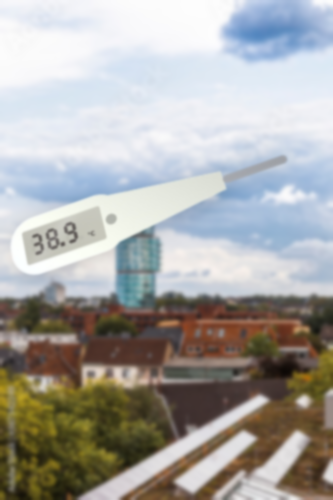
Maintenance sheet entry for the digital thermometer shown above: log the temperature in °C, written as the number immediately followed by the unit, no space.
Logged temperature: 38.9°C
